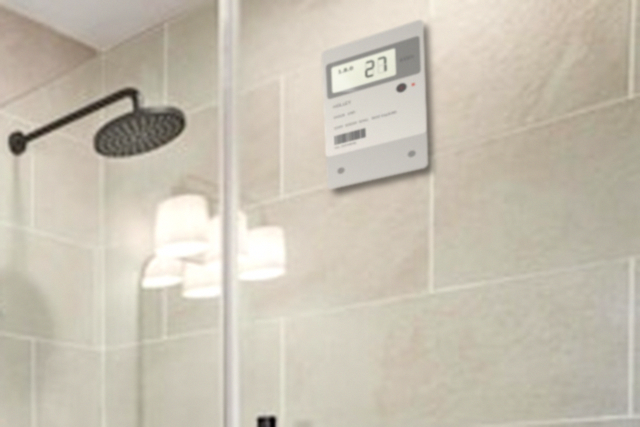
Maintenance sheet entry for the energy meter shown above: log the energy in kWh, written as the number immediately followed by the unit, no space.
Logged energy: 27kWh
